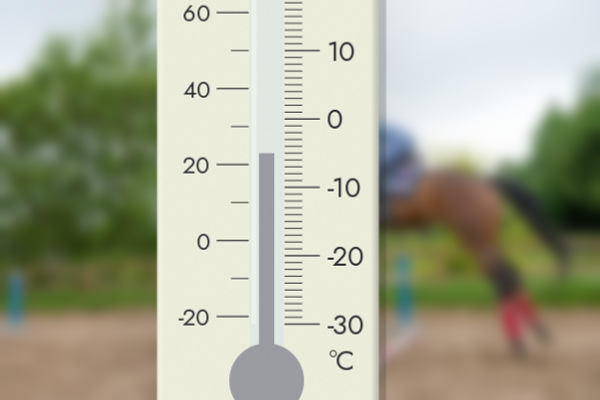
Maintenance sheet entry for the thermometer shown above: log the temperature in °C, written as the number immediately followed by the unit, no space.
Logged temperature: -5°C
